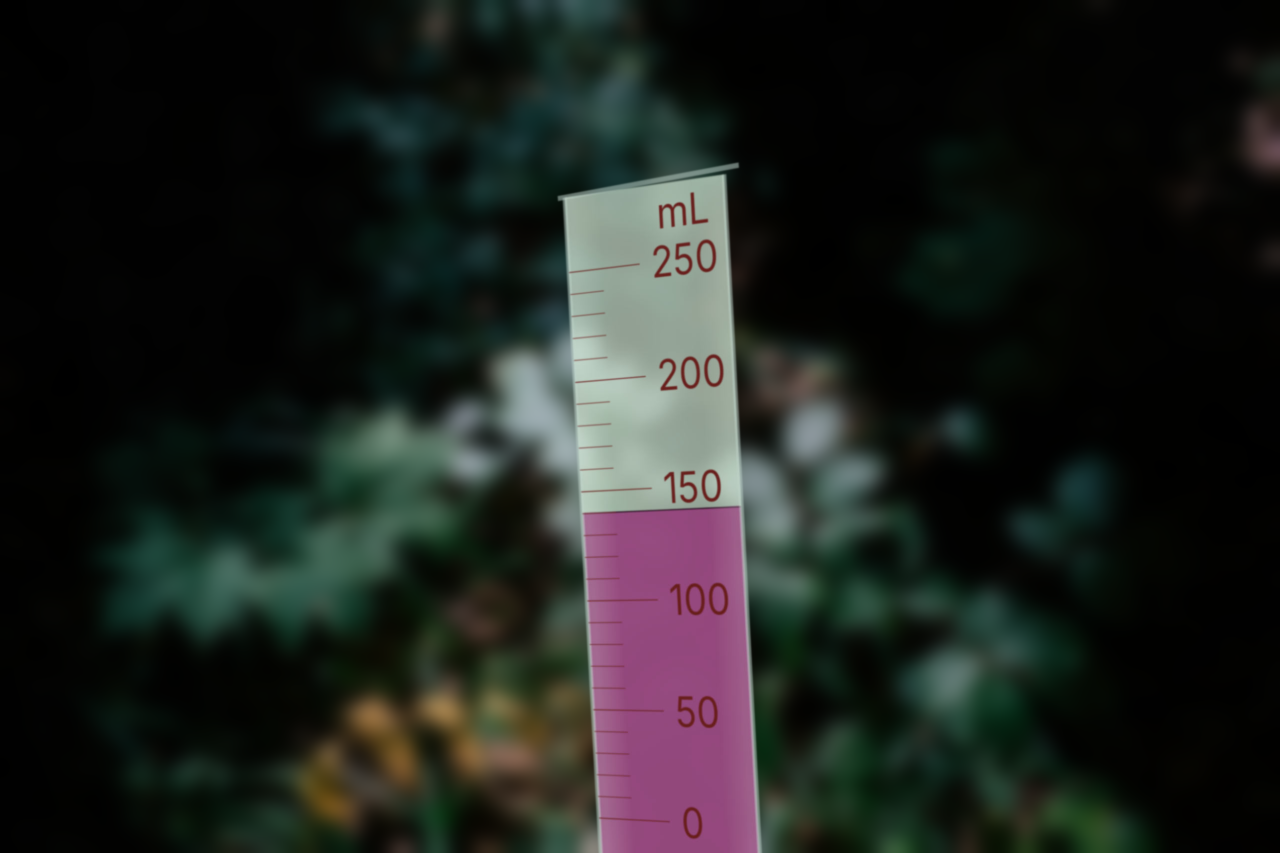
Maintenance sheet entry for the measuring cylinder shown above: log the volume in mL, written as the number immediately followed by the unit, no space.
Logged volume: 140mL
